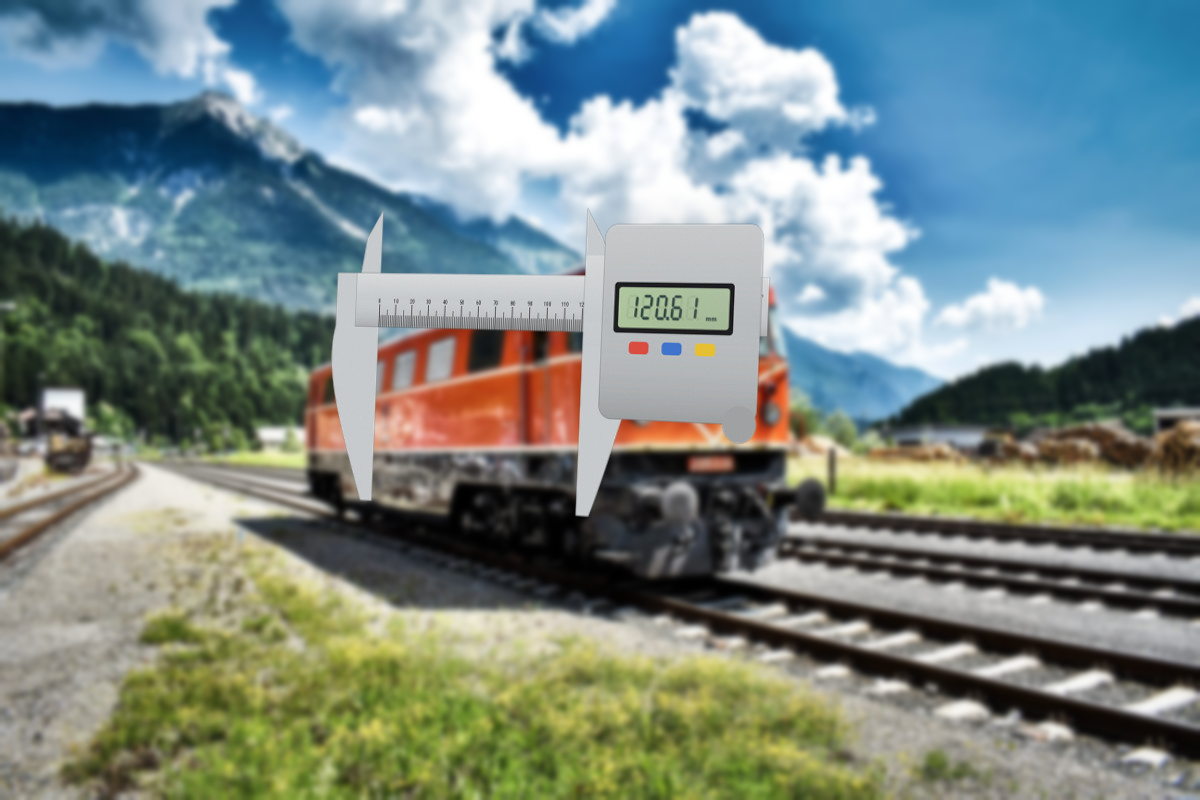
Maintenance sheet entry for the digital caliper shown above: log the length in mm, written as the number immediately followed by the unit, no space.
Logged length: 120.61mm
